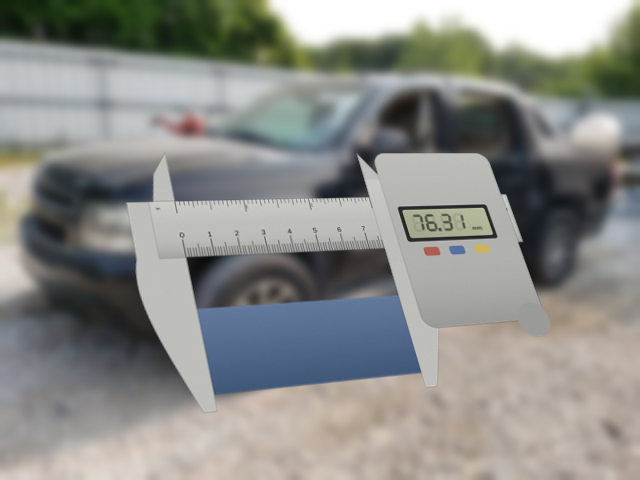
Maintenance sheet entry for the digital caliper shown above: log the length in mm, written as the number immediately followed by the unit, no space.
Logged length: 76.31mm
